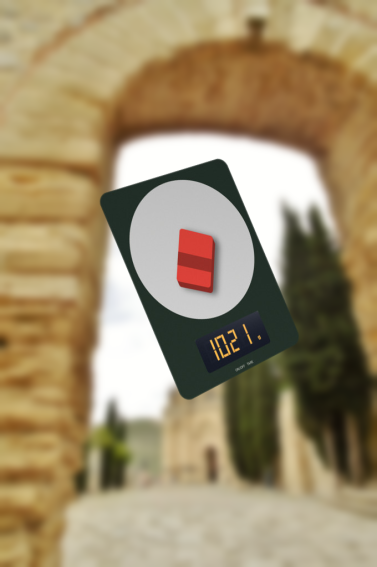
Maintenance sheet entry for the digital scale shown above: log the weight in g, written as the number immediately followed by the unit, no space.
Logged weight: 1021g
